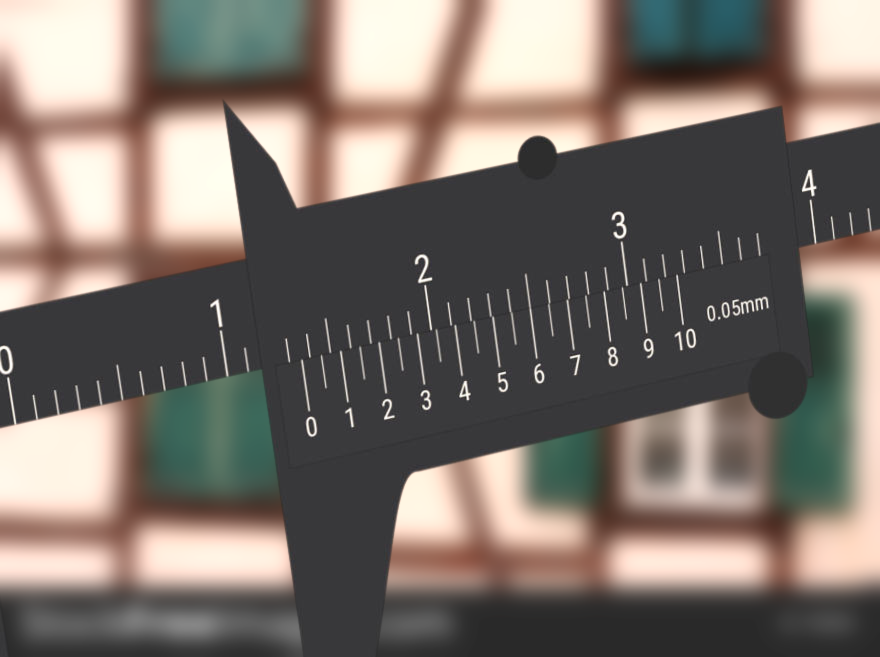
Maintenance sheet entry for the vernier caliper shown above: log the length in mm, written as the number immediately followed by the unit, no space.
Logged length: 13.6mm
